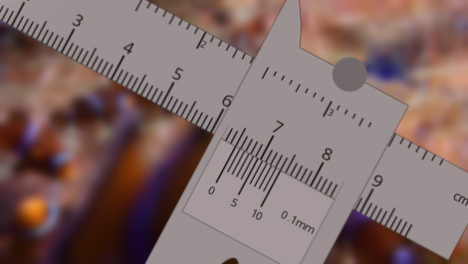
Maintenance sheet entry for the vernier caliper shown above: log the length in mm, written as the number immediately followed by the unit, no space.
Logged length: 65.0mm
